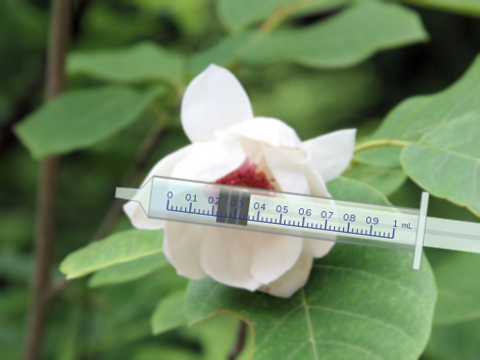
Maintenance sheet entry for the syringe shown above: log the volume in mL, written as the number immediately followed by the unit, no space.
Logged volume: 0.22mL
